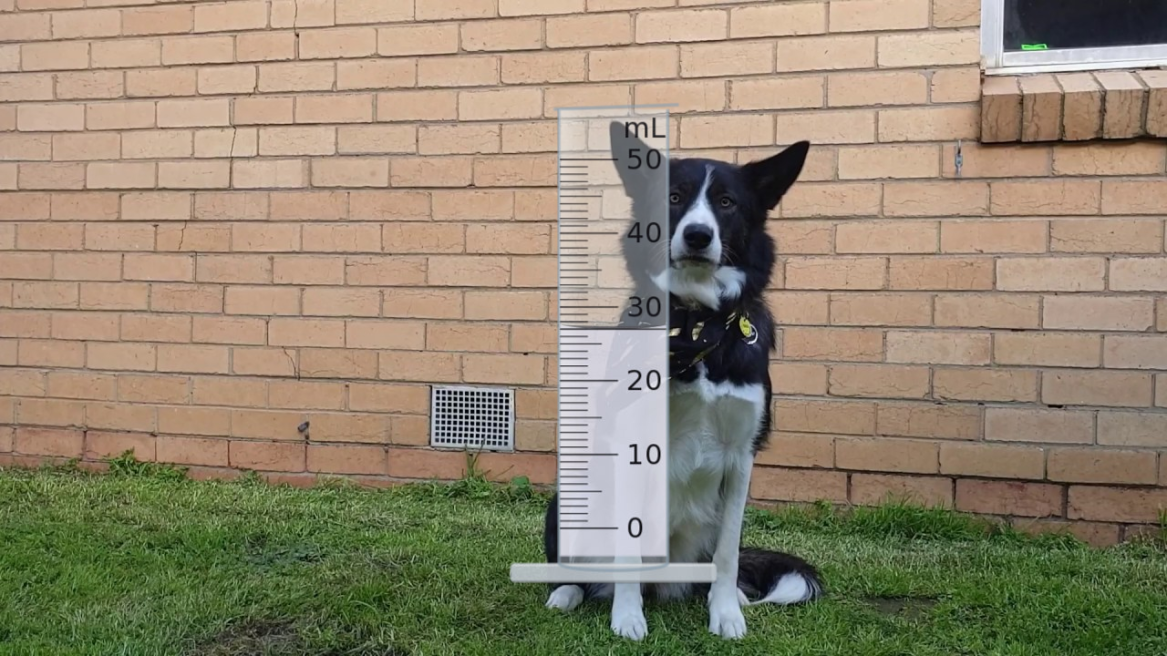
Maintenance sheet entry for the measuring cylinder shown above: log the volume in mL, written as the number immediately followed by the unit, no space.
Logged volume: 27mL
